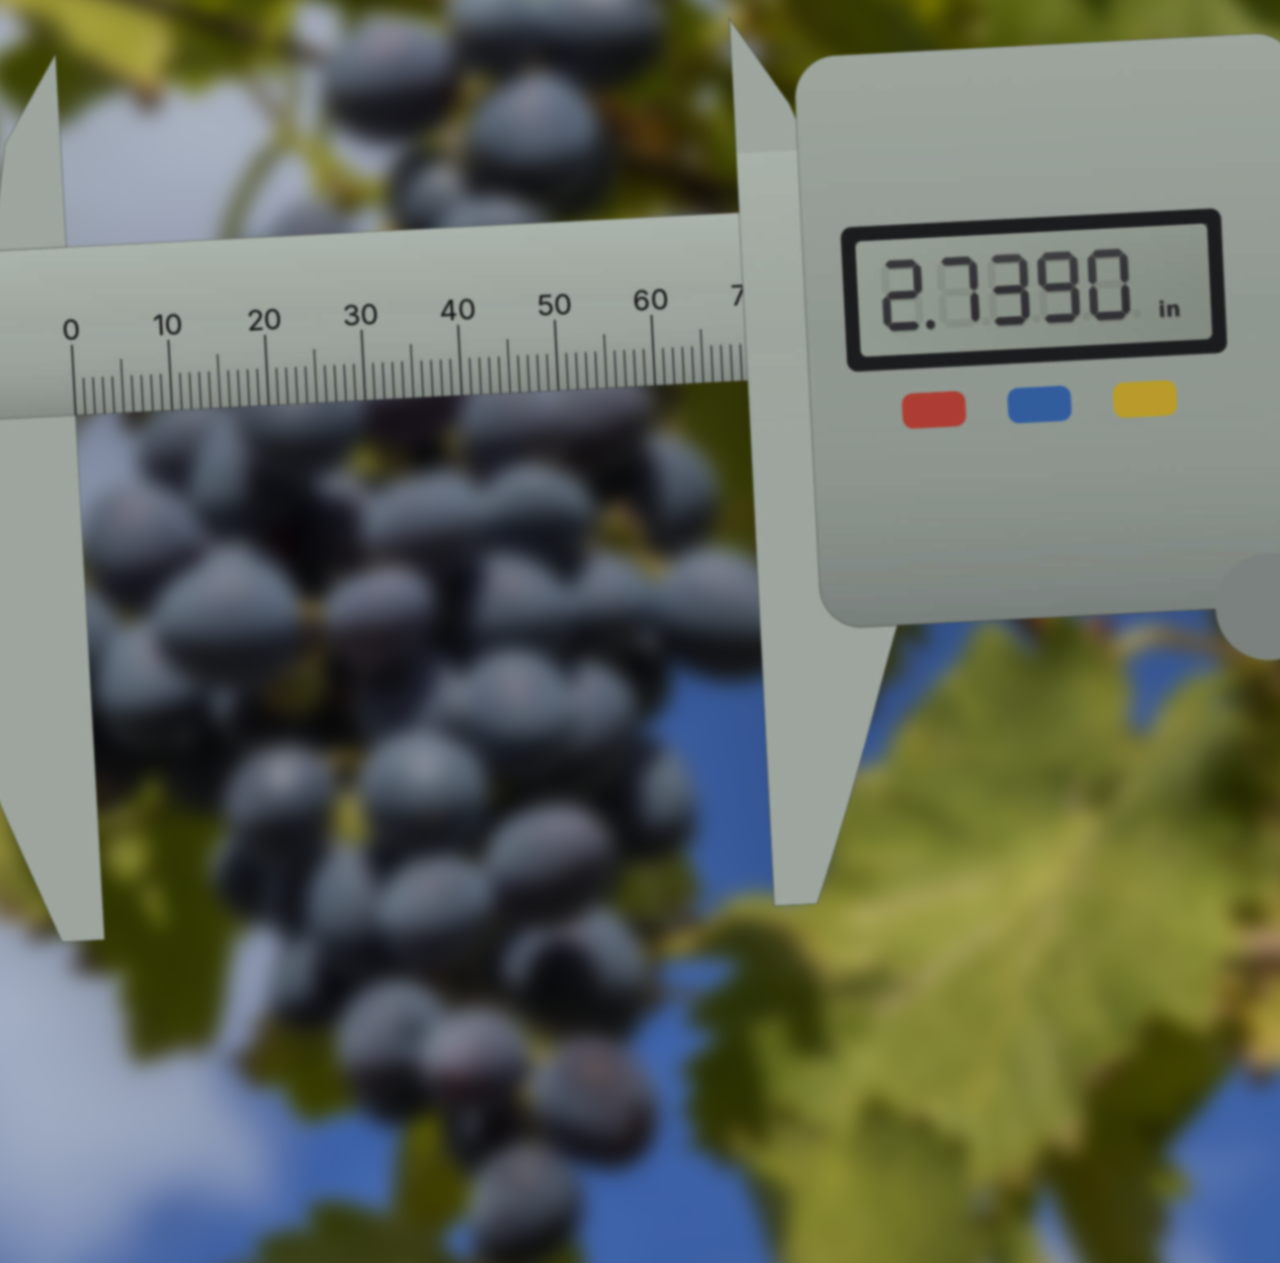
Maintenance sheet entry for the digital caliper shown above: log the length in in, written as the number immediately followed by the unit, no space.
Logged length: 2.7390in
